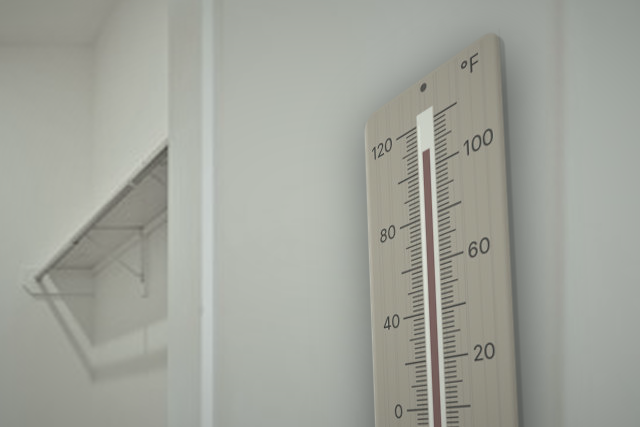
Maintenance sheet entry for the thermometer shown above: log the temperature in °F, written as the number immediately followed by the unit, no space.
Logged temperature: 108°F
